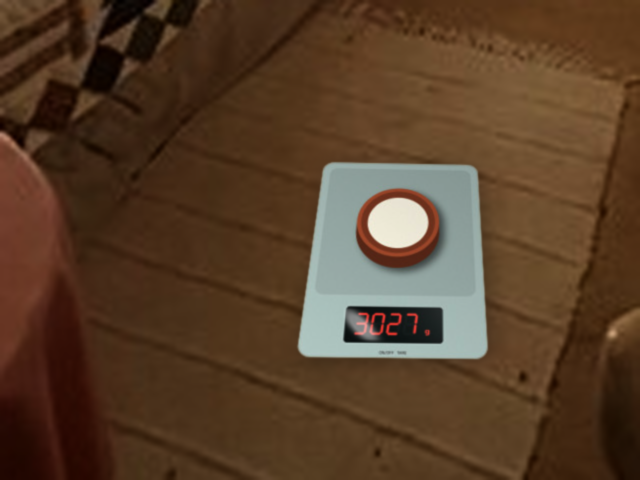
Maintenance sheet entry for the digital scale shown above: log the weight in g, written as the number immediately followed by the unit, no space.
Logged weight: 3027g
